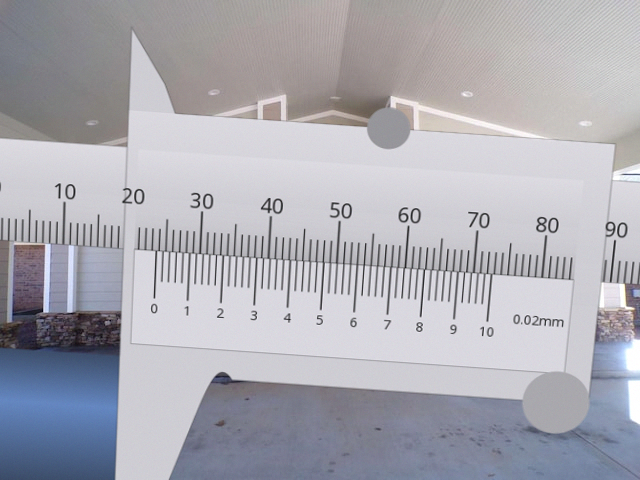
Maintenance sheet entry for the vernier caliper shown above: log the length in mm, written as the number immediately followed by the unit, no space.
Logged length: 23.6mm
